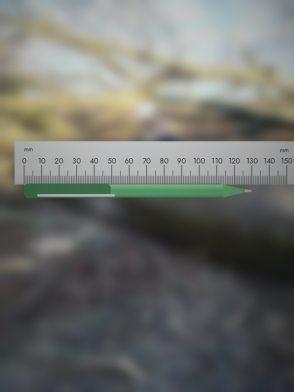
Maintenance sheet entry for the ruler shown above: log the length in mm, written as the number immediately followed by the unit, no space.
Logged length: 130mm
